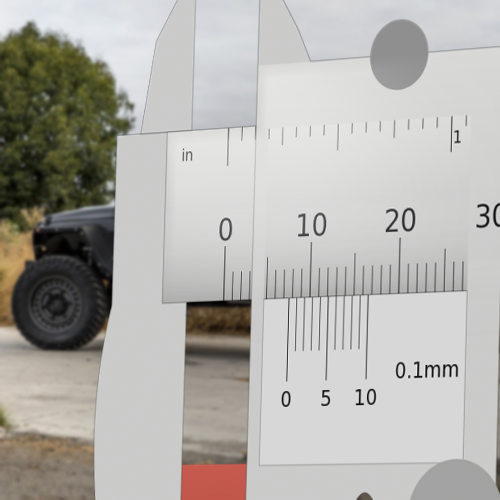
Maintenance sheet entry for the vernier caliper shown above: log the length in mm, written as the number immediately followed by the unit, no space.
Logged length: 7.6mm
